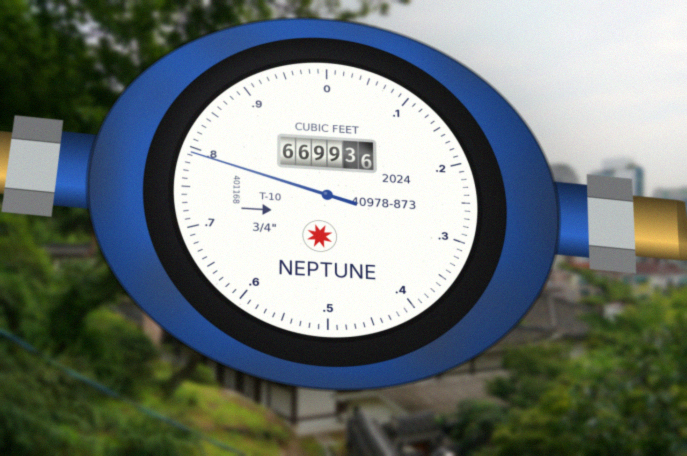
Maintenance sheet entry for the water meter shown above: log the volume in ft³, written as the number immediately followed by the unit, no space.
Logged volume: 669935.79ft³
